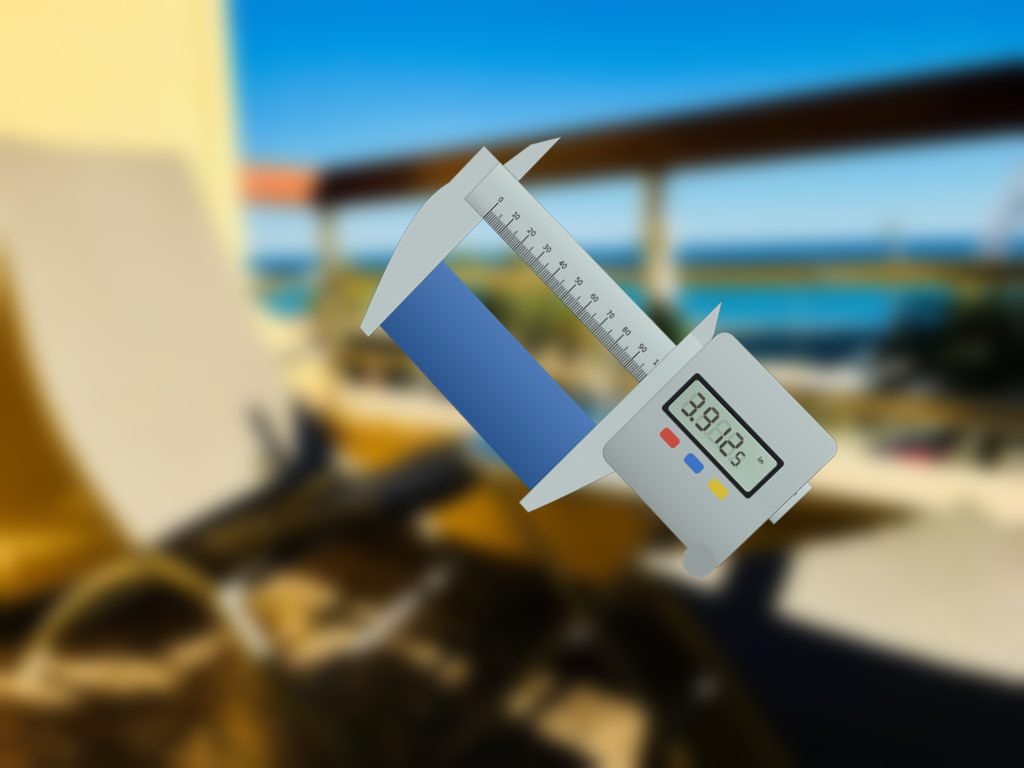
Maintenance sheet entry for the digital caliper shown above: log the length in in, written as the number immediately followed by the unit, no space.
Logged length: 3.9125in
